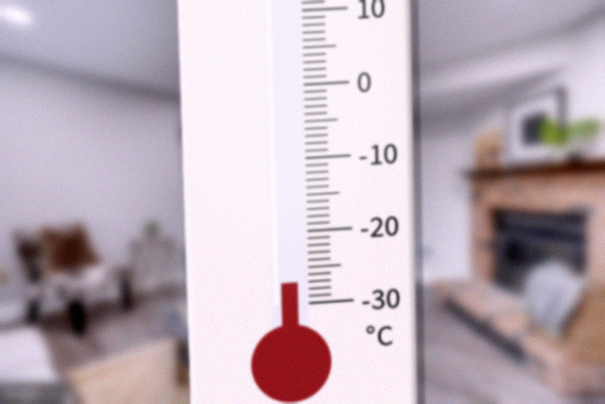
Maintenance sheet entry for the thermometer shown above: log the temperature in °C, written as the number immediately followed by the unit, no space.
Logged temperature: -27°C
